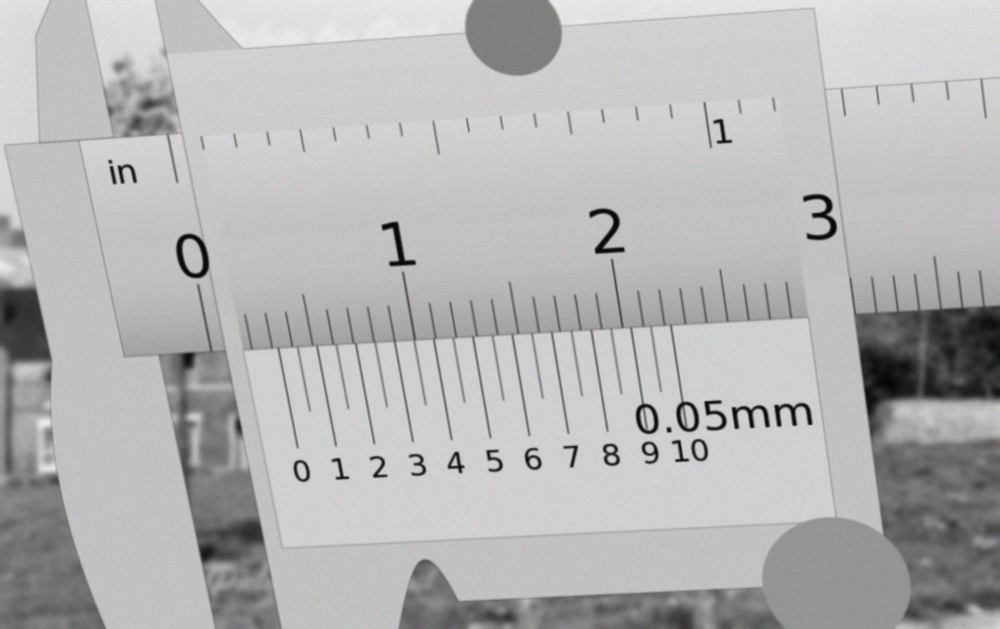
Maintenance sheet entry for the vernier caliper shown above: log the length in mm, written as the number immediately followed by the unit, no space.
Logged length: 3.3mm
